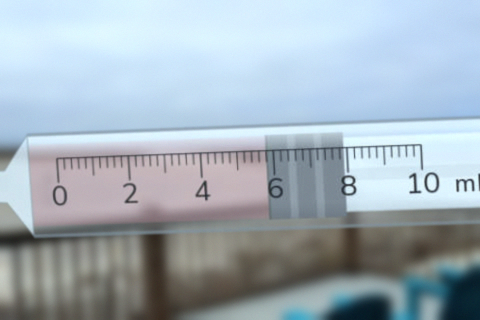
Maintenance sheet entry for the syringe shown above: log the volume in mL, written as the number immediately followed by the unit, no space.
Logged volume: 5.8mL
